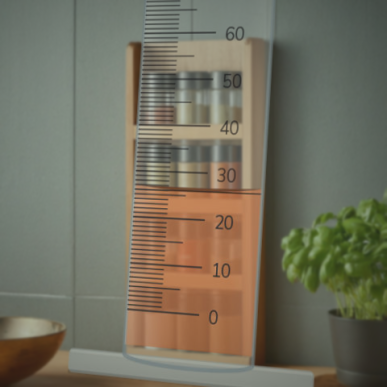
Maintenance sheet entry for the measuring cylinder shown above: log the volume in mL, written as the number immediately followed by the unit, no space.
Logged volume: 26mL
